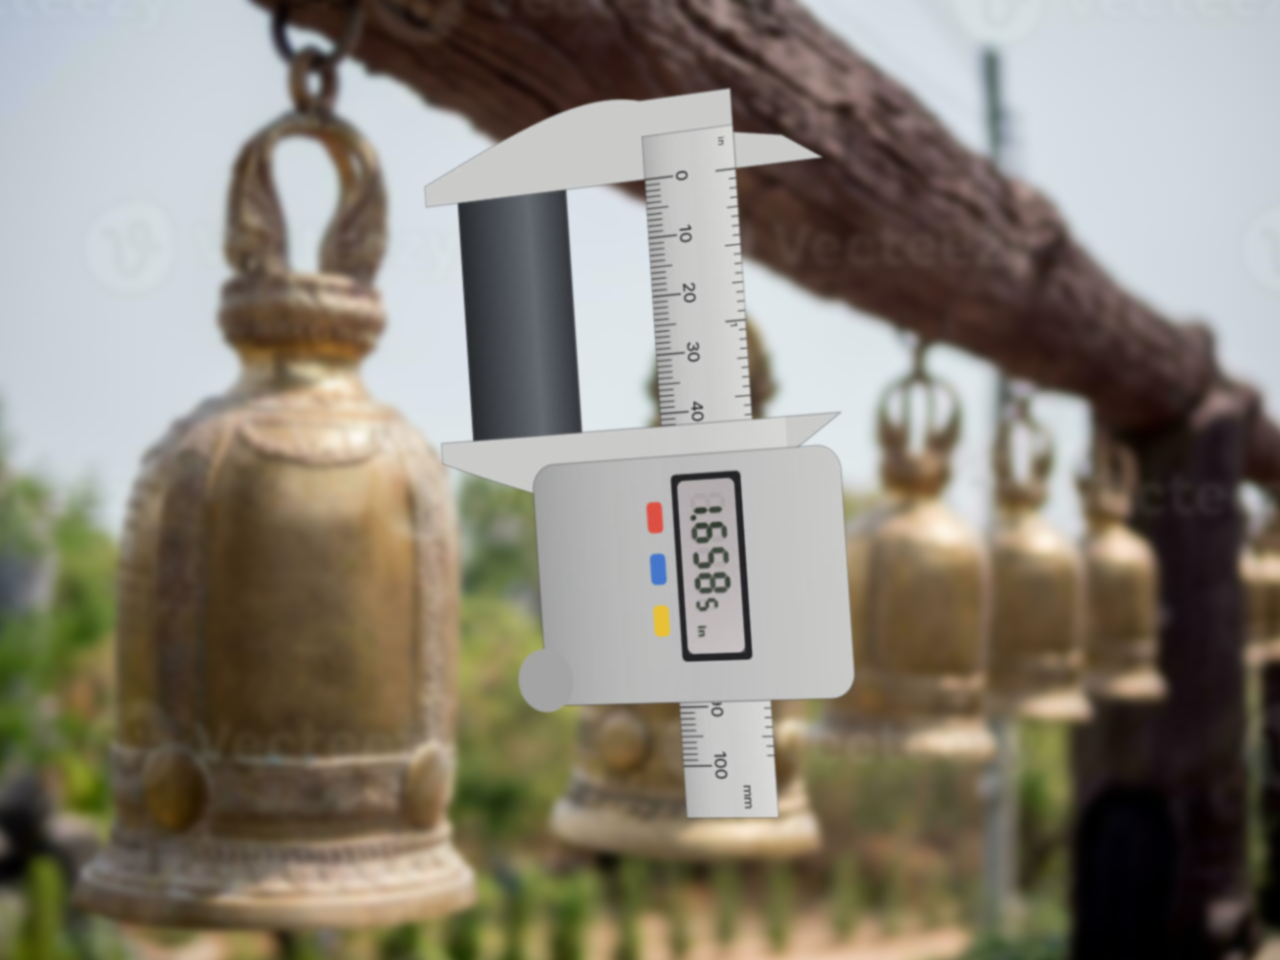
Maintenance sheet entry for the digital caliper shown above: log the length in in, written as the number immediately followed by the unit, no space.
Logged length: 1.6585in
